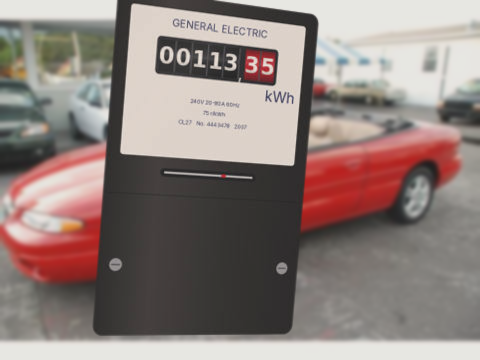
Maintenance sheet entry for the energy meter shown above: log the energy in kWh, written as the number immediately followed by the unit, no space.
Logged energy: 113.35kWh
